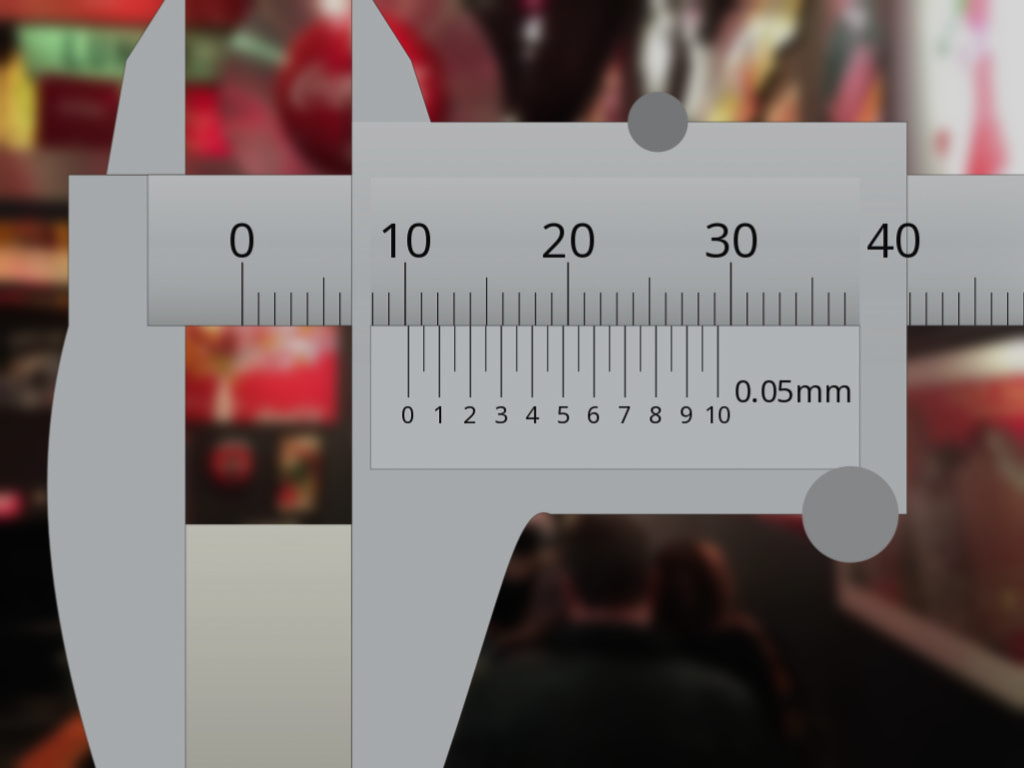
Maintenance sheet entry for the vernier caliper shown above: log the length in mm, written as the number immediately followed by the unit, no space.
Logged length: 10.2mm
